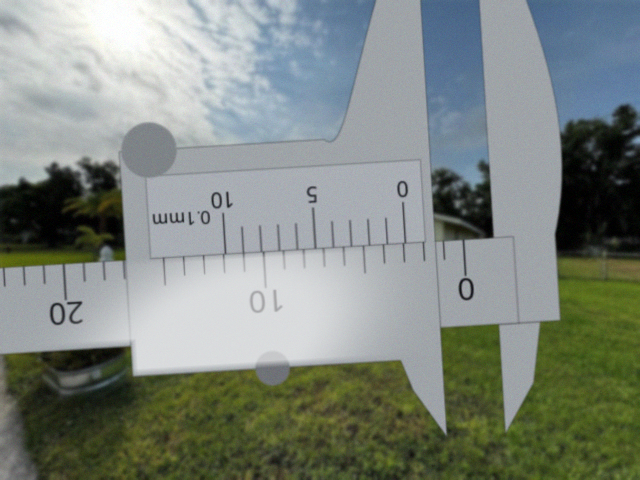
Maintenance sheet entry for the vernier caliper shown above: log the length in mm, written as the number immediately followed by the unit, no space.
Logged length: 2.9mm
